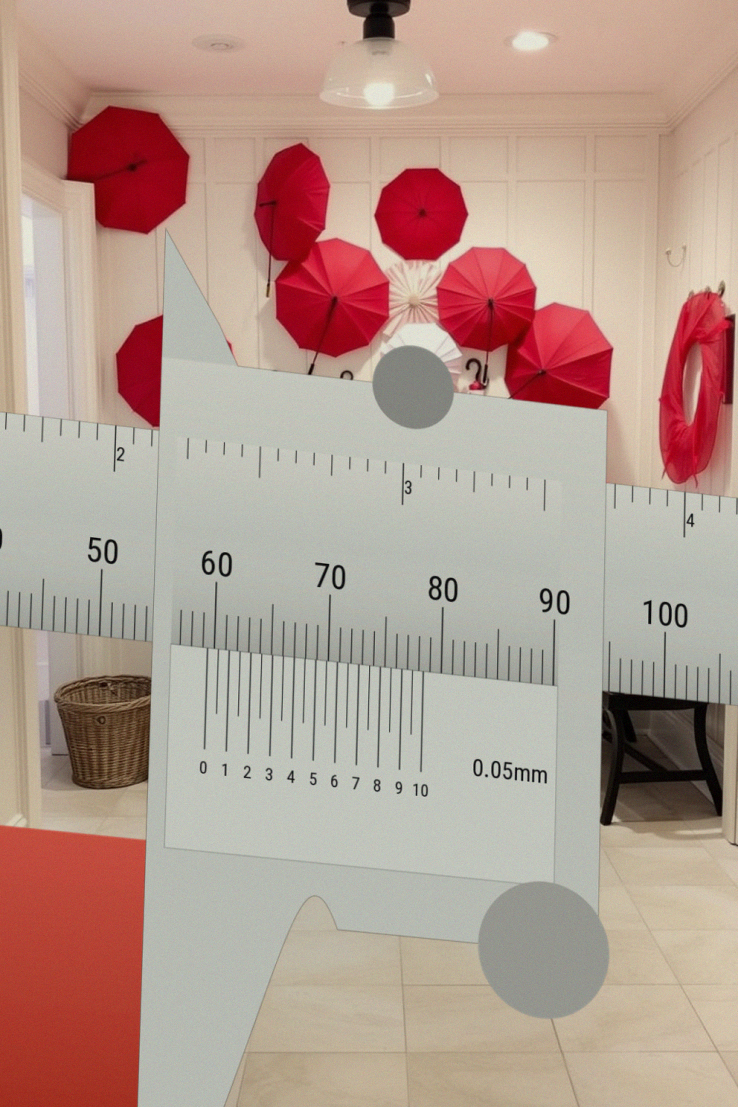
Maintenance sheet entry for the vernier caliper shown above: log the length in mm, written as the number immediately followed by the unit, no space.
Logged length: 59.4mm
